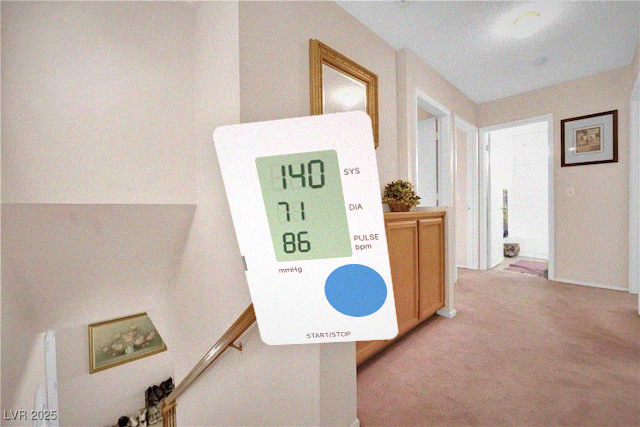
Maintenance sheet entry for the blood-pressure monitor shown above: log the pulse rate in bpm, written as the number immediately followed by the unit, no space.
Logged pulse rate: 86bpm
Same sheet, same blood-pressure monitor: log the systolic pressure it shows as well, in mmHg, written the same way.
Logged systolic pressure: 140mmHg
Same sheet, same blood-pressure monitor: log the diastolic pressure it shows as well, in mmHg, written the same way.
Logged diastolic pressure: 71mmHg
